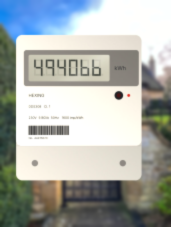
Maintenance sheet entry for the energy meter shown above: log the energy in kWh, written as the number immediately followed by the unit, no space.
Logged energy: 494066kWh
